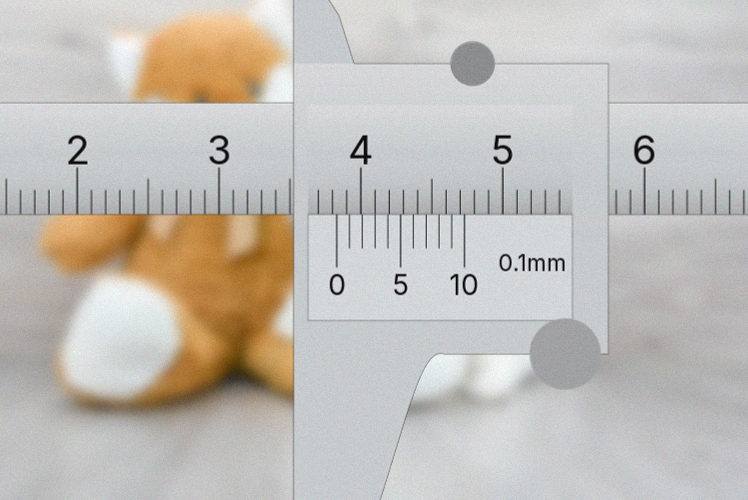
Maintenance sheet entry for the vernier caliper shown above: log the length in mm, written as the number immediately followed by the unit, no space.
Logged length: 38.3mm
